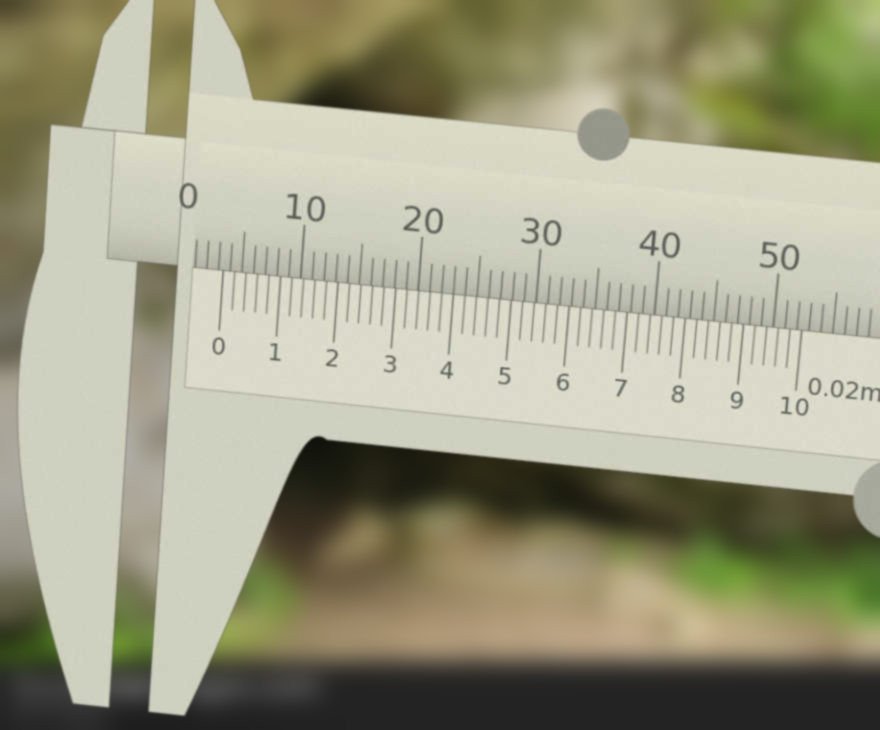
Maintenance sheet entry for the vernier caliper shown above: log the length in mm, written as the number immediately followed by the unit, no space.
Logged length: 3.4mm
